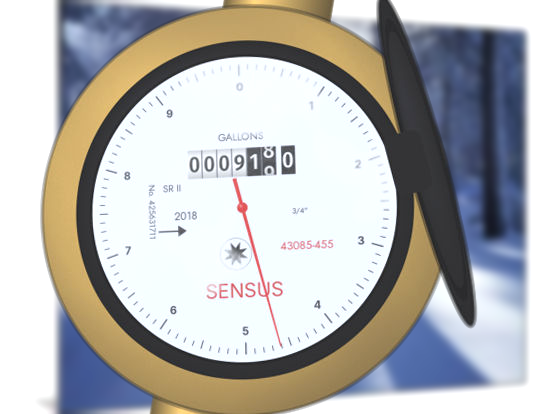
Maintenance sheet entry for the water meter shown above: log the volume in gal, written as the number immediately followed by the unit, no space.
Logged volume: 9184.6gal
